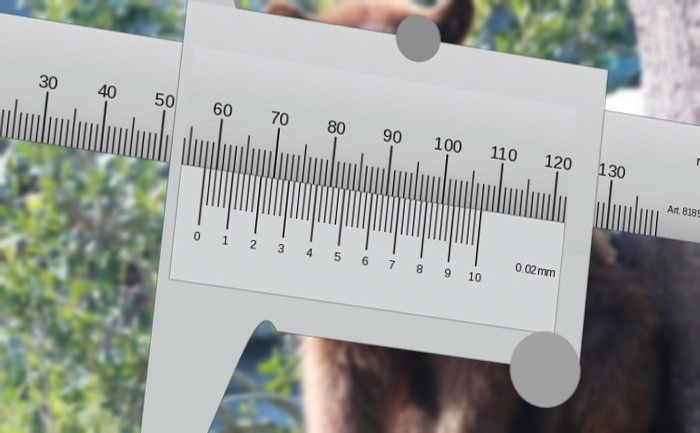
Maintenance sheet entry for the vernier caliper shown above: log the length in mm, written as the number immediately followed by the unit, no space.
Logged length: 58.0mm
